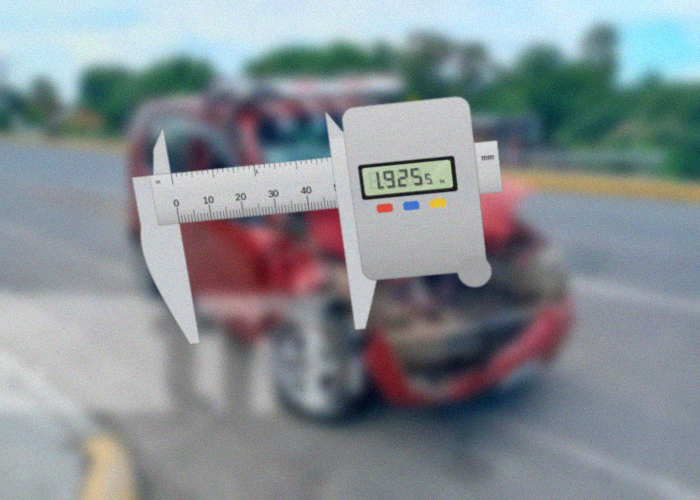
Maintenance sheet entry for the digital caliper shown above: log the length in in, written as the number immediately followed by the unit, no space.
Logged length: 1.9255in
